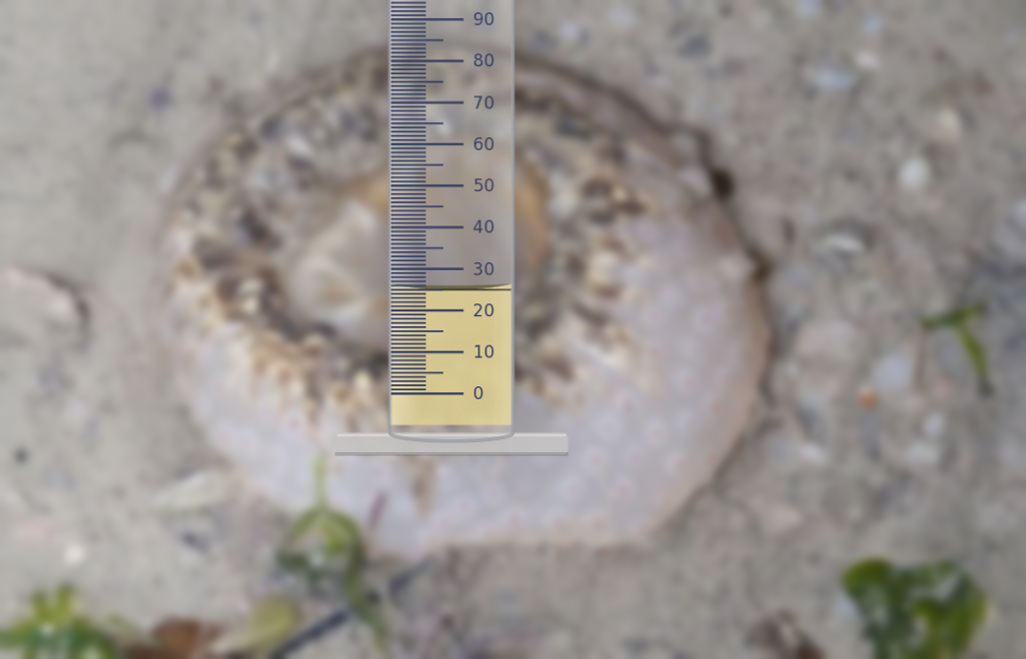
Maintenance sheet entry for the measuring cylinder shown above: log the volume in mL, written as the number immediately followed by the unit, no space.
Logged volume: 25mL
